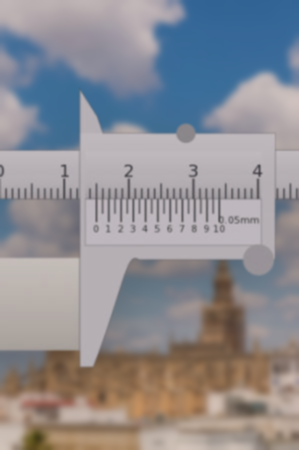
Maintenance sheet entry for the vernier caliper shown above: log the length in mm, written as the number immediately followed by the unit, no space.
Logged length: 15.0mm
